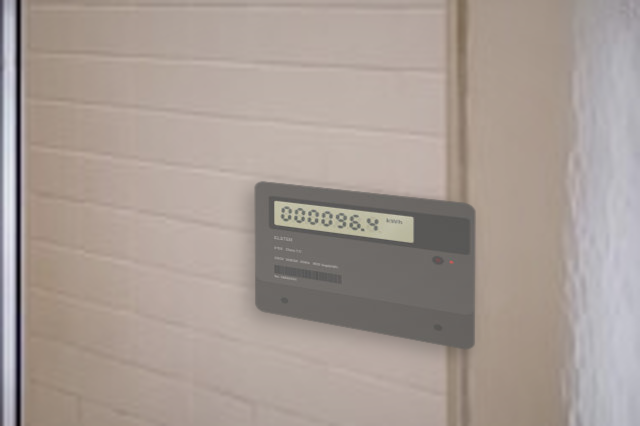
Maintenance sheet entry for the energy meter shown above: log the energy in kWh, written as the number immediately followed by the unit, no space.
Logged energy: 96.4kWh
